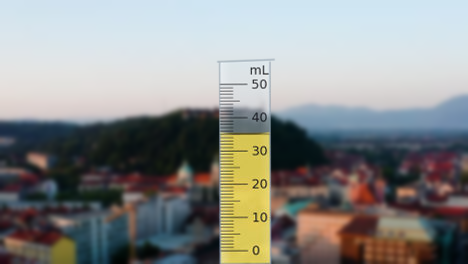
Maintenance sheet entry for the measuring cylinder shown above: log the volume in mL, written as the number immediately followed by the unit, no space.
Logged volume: 35mL
